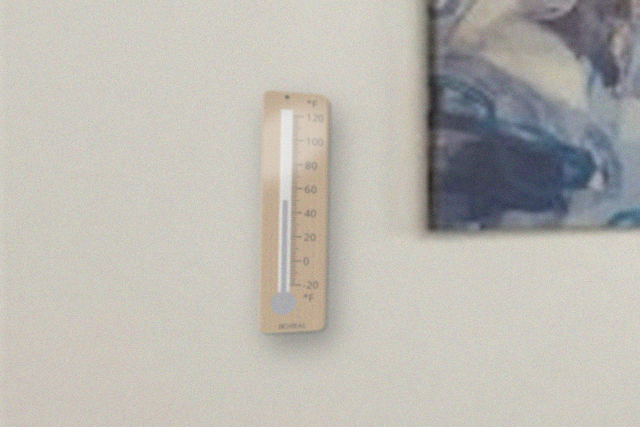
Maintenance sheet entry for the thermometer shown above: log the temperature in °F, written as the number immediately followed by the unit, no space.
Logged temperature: 50°F
